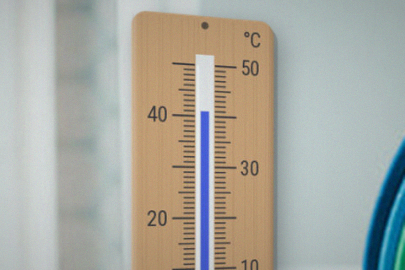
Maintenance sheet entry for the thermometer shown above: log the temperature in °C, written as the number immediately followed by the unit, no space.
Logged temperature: 41°C
